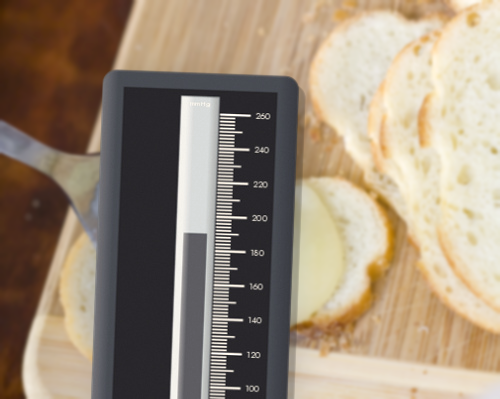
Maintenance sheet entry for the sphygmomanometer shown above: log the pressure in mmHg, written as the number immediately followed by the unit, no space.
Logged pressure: 190mmHg
